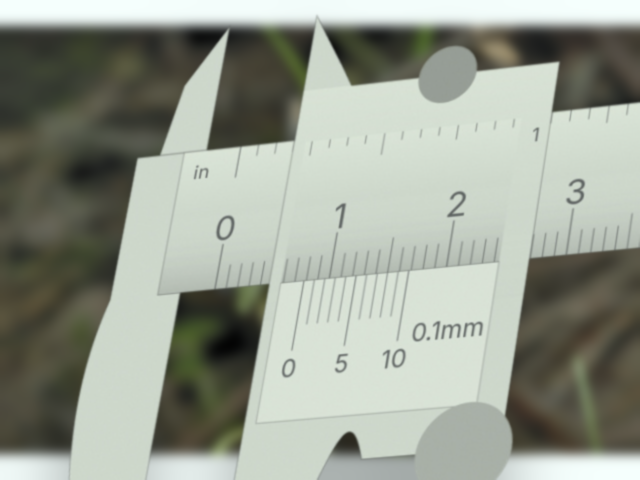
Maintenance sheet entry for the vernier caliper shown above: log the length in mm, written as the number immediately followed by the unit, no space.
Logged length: 7.8mm
